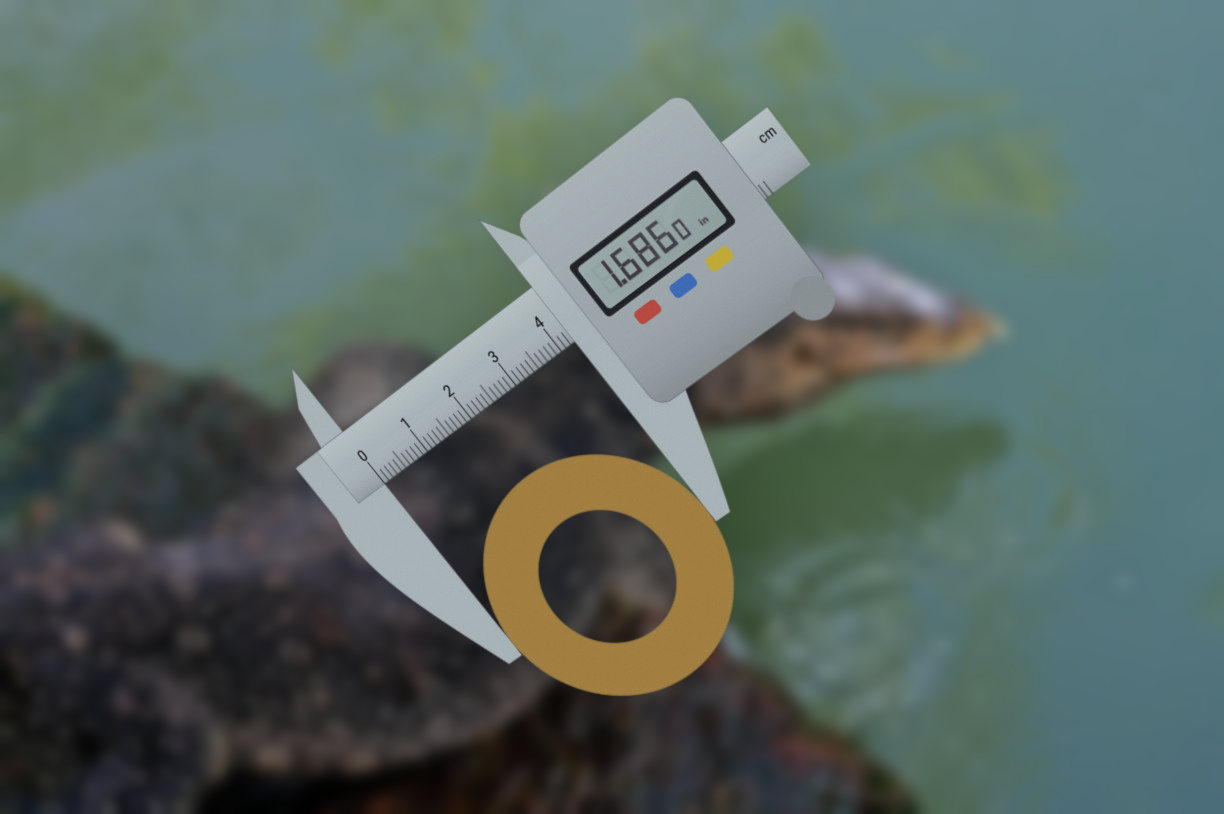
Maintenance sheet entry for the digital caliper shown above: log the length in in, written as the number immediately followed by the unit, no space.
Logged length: 1.6860in
